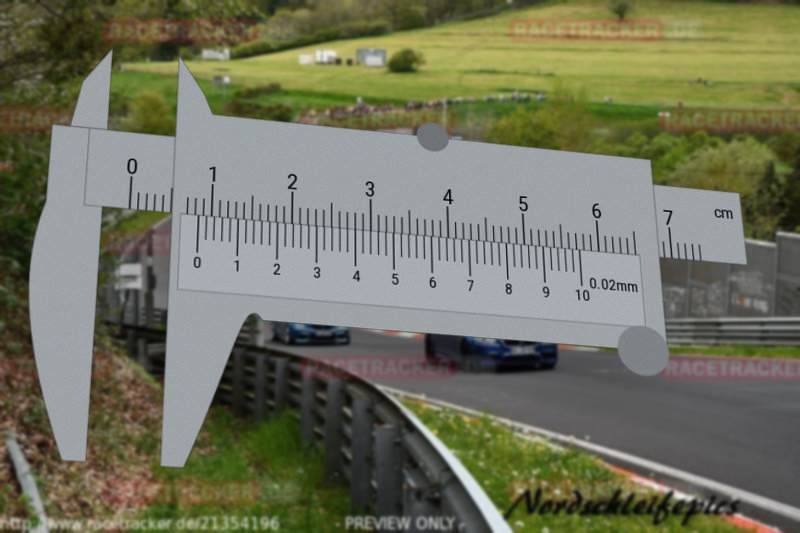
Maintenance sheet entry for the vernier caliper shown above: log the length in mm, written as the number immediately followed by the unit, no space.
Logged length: 8.4mm
